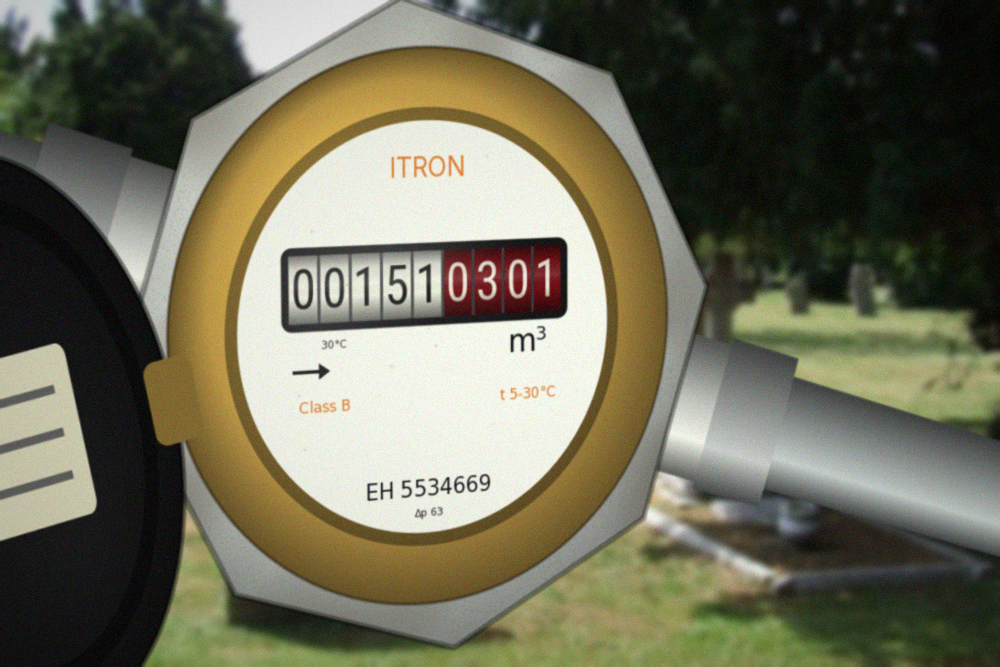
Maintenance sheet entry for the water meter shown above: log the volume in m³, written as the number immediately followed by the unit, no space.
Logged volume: 151.0301m³
